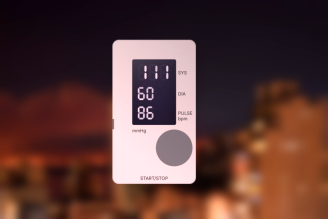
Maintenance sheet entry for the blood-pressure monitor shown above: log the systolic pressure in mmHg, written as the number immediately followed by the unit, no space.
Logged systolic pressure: 111mmHg
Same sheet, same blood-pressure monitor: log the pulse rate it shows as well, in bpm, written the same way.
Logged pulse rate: 86bpm
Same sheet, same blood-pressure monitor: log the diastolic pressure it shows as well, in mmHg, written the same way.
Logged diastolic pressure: 60mmHg
